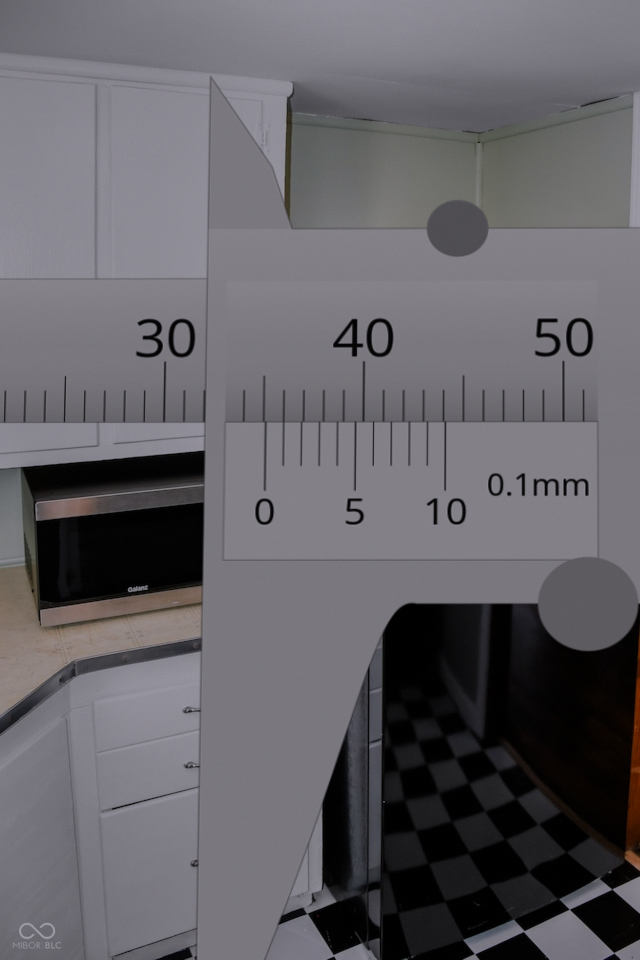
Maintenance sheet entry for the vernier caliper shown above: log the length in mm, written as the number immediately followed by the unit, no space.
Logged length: 35.1mm
